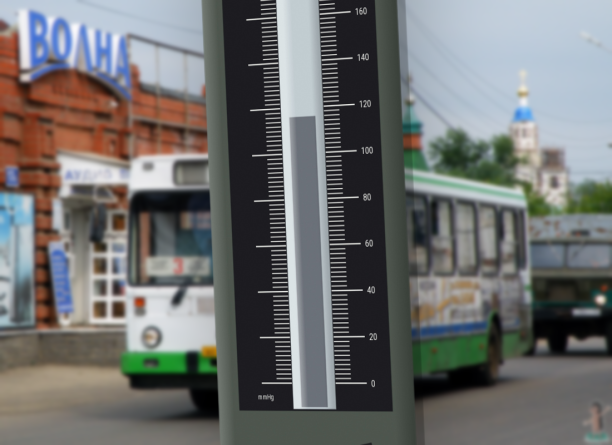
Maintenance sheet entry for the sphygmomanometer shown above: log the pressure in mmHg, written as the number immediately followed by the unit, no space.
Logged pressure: 116mmHg
